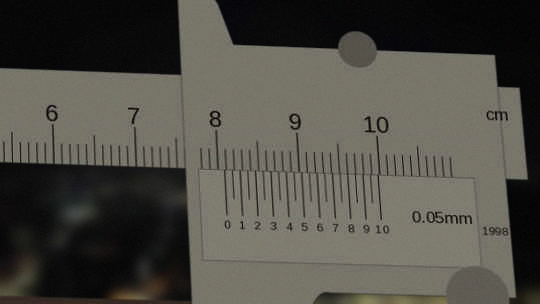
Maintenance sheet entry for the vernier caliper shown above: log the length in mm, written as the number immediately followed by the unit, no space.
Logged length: 80.8mm
